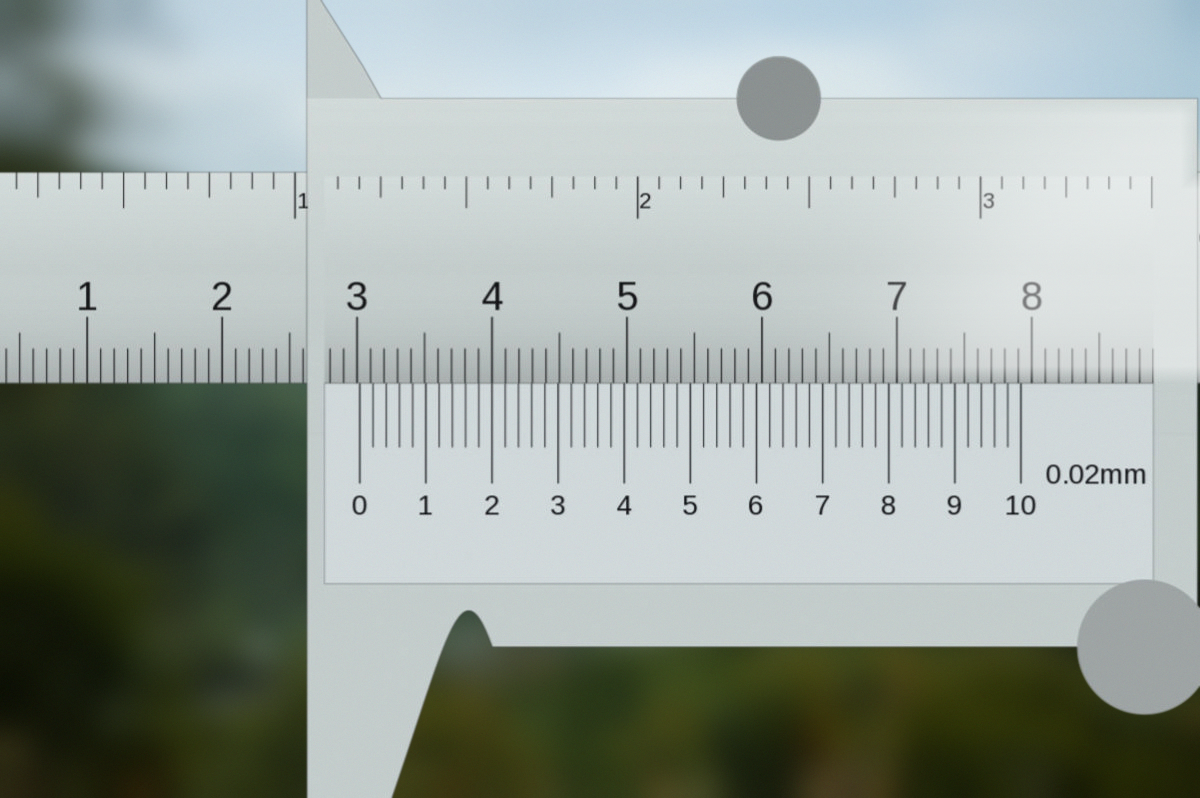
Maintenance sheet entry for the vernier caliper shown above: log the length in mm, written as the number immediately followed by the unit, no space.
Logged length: 30.2mm
